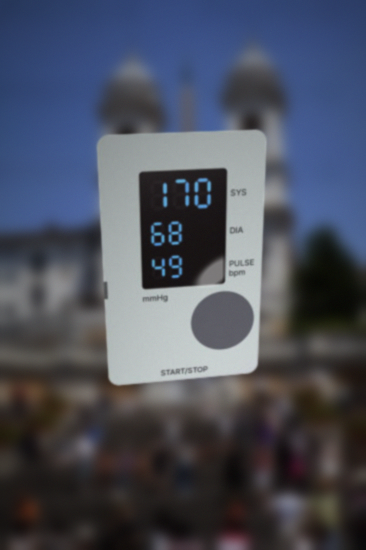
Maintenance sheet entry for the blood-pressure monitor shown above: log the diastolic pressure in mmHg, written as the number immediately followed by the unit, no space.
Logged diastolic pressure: 68mmHg
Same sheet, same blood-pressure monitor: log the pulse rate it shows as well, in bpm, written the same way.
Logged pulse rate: 49bpm
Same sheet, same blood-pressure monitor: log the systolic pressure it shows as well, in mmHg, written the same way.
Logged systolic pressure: 170mmHg
